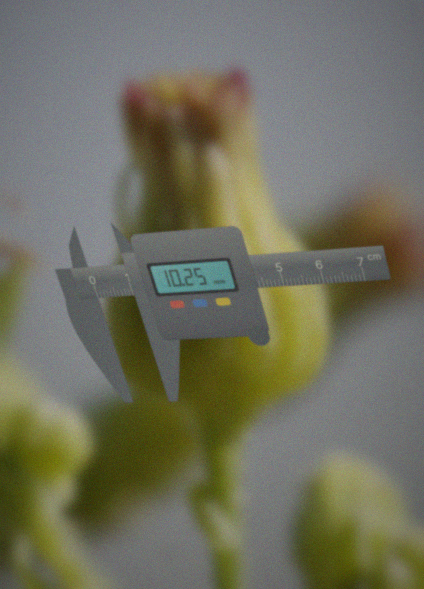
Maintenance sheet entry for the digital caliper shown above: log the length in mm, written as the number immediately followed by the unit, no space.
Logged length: 10.25mm
